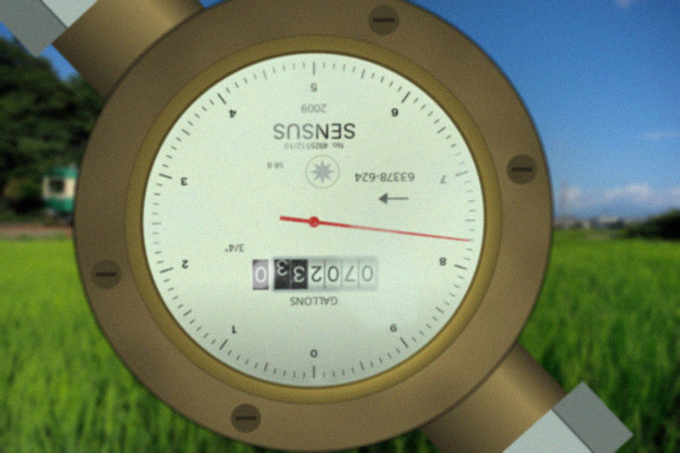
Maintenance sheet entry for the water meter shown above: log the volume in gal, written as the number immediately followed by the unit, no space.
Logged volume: 702327.7gal
